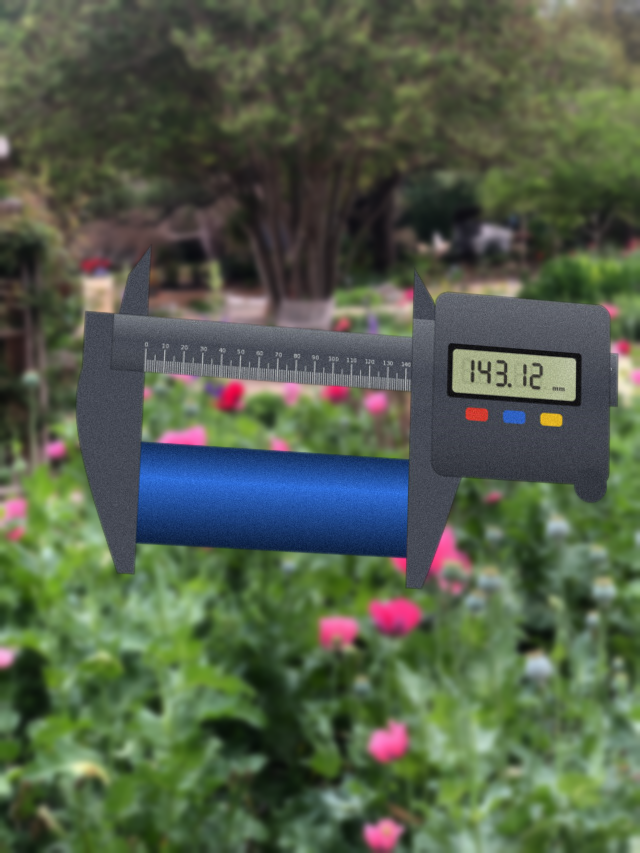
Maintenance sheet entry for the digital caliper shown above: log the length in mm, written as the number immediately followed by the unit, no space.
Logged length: 143.12mm
